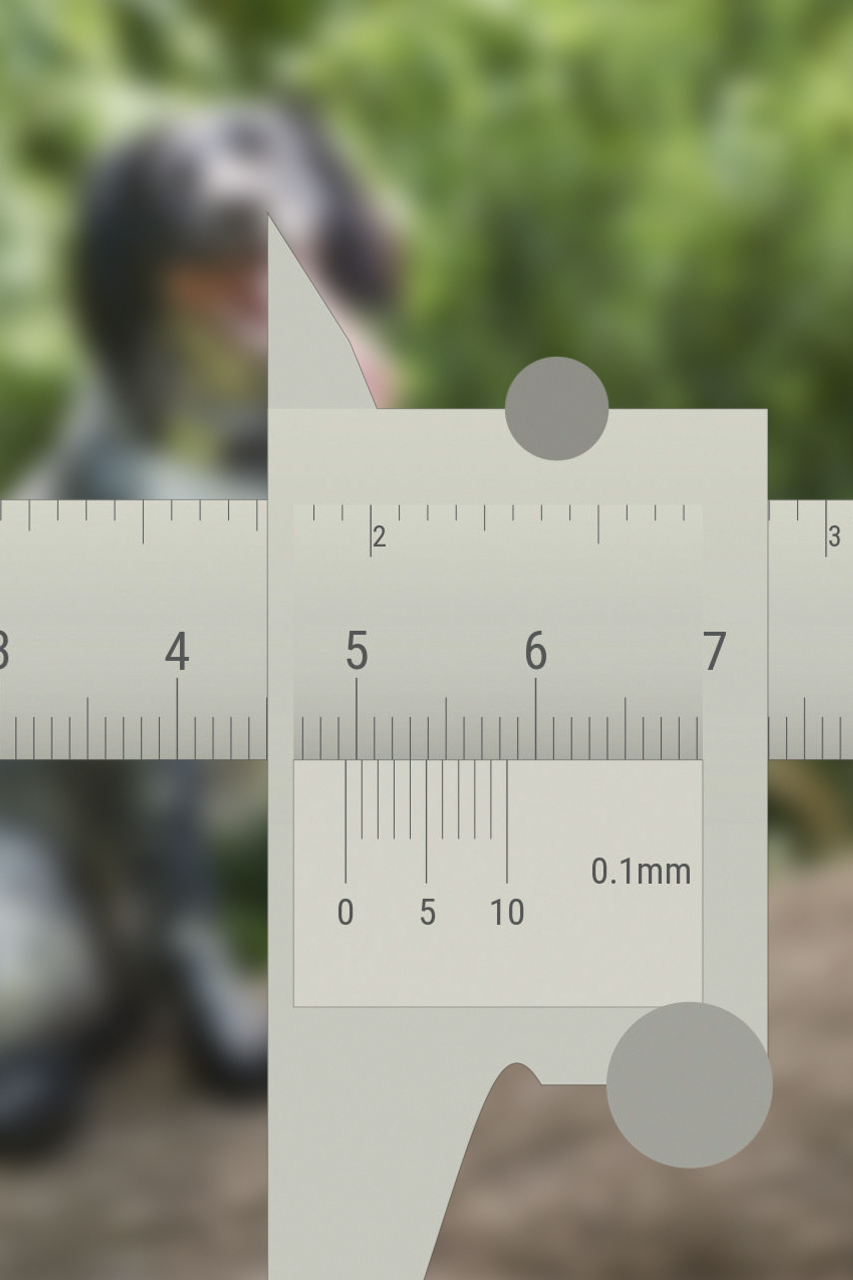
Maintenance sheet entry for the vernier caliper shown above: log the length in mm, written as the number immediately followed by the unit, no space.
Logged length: 49.4mm
